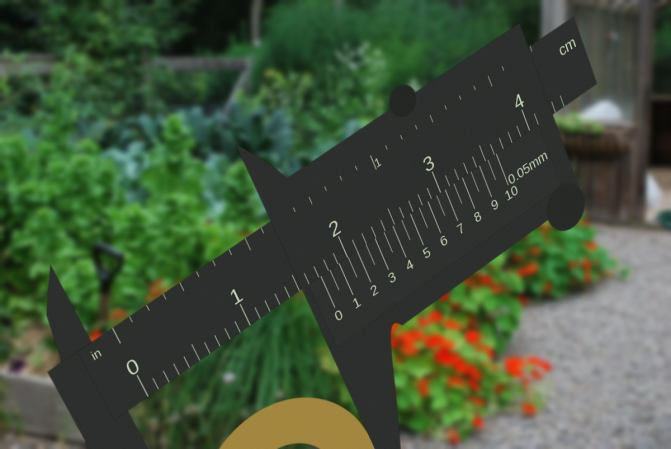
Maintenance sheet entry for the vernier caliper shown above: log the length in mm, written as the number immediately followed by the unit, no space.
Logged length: 17.2mm
